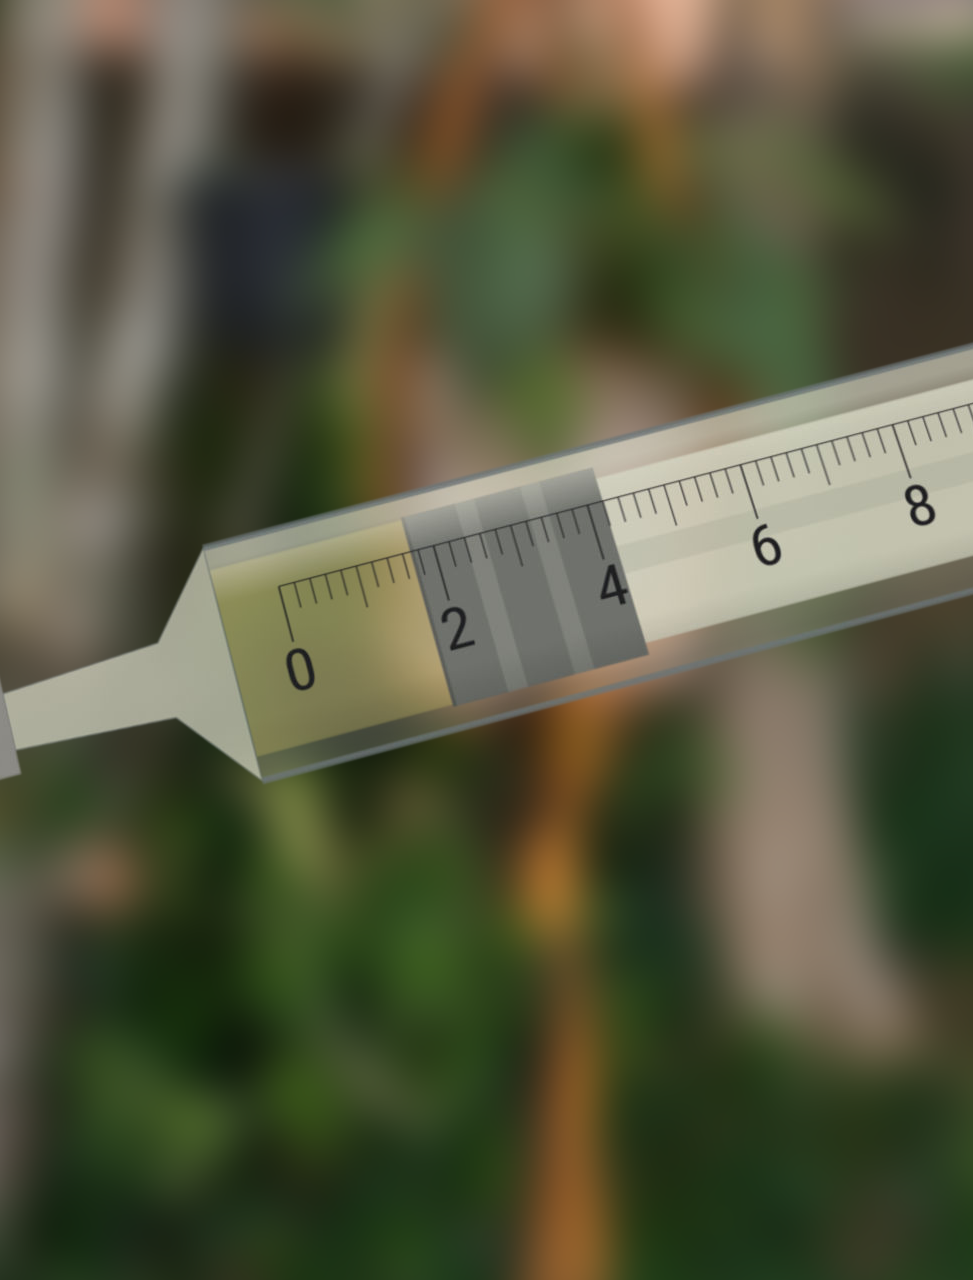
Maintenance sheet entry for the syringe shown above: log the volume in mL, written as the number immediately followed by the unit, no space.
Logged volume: 1.7mL
